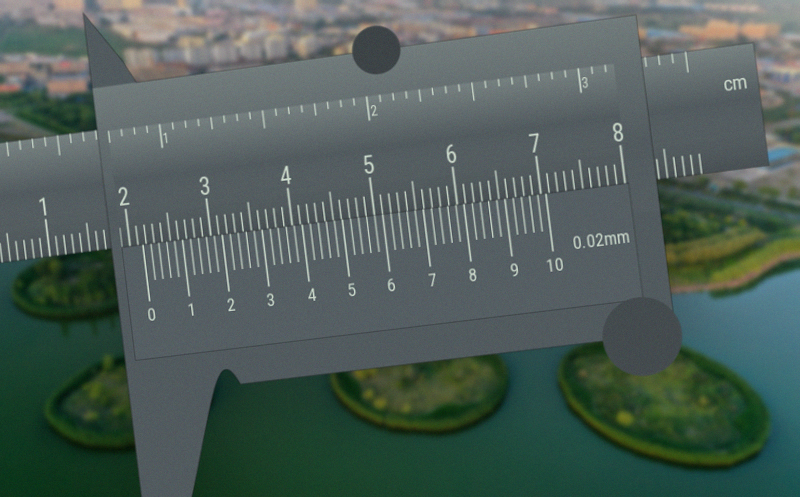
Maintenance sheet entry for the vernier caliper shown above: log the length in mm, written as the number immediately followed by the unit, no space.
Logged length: 21.6mm
